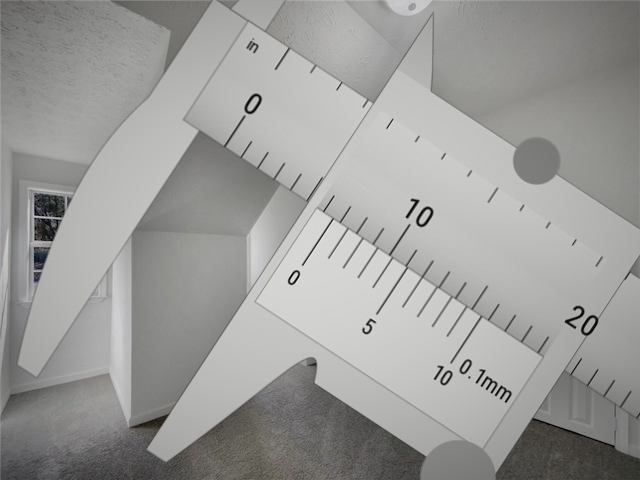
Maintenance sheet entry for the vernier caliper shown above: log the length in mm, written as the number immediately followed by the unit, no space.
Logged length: 6.6mm
